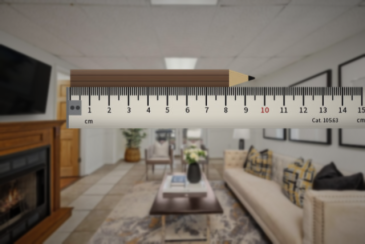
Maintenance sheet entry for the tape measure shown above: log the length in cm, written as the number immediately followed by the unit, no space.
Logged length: 9.5cm
